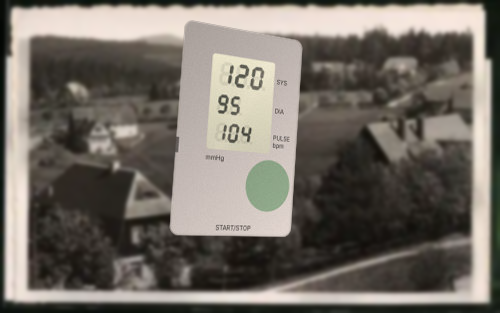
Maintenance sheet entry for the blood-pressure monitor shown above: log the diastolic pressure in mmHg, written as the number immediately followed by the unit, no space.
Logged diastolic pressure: 95mmHg
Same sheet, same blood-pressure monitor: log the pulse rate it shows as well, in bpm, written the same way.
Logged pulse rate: 104bpm
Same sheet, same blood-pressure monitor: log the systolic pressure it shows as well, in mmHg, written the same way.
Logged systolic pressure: 120mmHg
